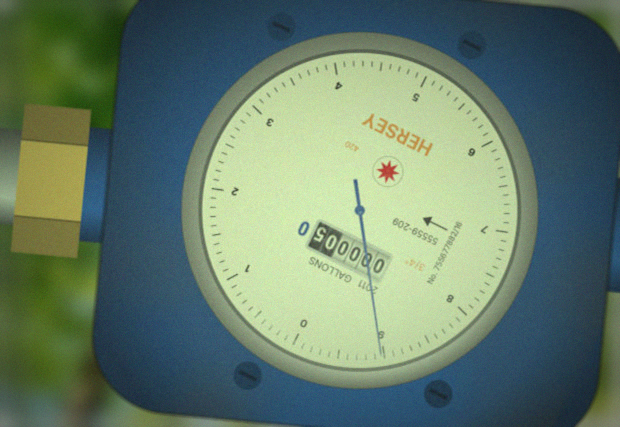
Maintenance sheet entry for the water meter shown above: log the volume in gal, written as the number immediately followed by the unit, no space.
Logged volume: 49.0gal
